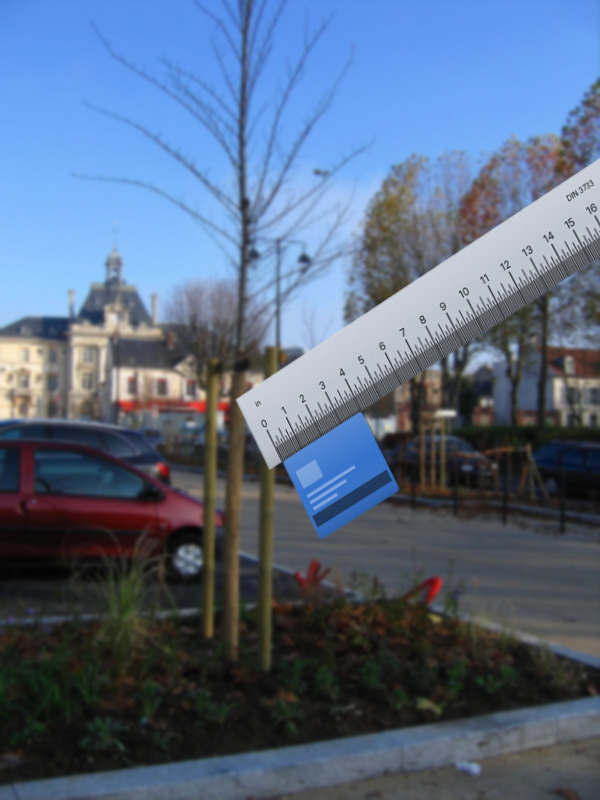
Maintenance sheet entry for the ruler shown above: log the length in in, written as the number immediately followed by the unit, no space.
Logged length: 4in
